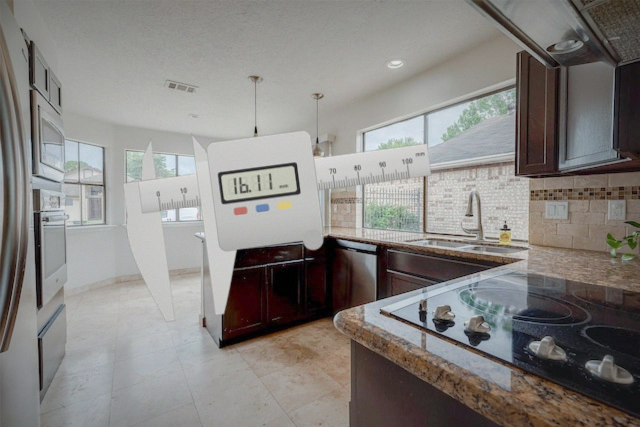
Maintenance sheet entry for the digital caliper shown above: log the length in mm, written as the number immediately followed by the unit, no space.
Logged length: 16.11mm
